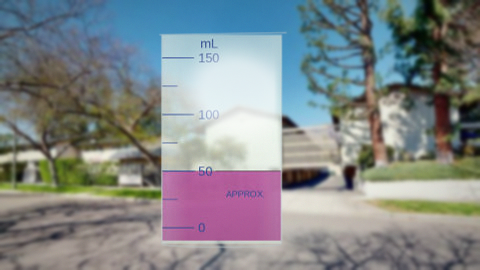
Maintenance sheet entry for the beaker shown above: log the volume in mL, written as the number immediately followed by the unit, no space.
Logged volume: 50mL
